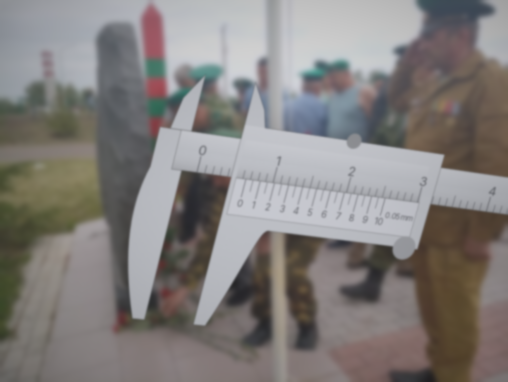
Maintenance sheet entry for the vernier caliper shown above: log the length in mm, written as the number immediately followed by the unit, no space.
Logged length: 6.4mm
